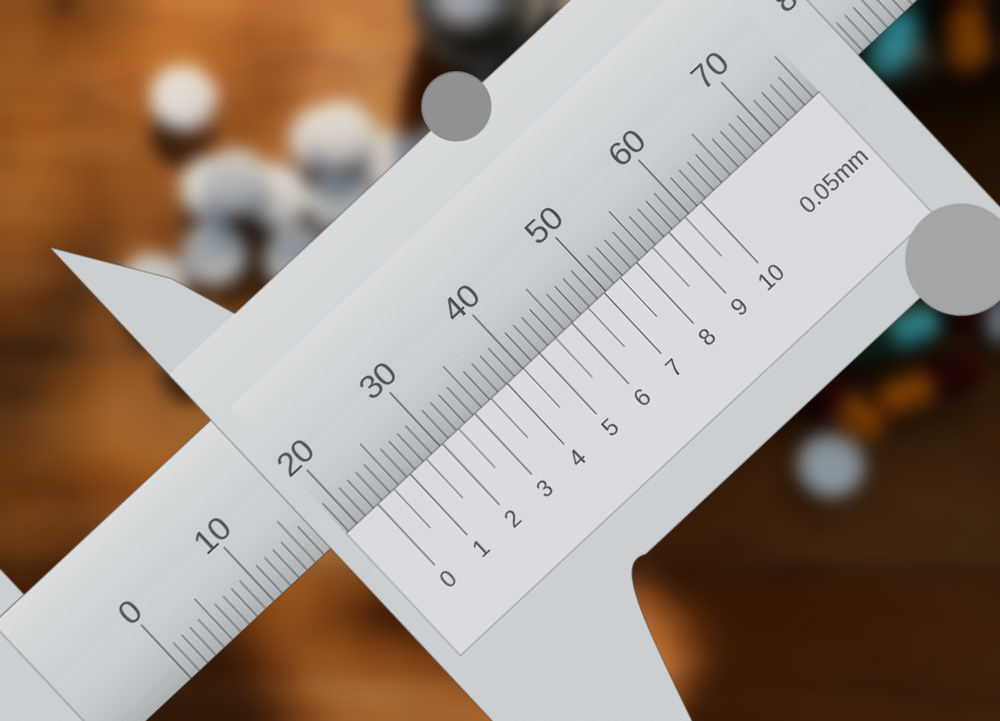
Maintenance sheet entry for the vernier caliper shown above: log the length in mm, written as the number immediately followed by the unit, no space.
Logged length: 22.5mm
